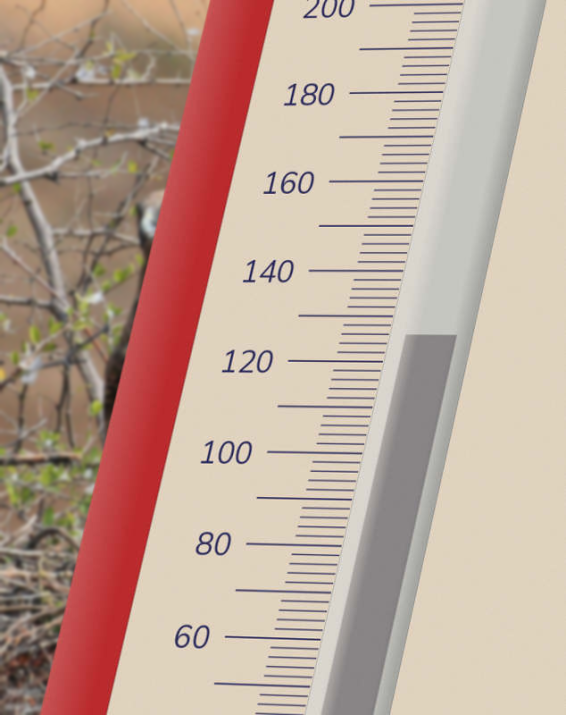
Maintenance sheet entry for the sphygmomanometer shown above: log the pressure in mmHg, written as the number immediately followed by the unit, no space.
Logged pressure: 126mmHg
